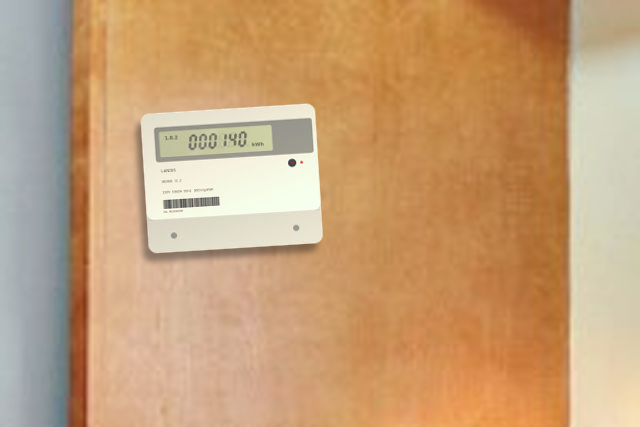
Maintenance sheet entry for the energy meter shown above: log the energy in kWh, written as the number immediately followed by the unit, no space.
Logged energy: 140kWh
